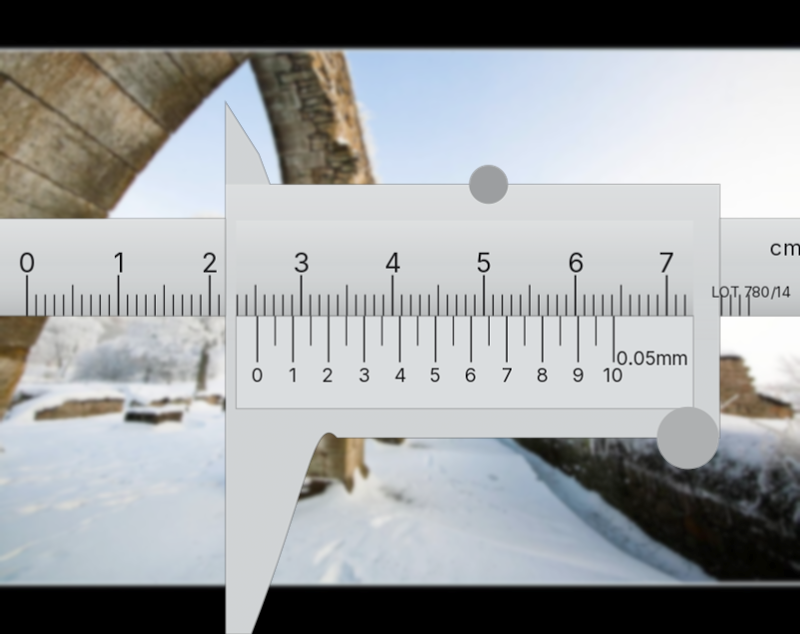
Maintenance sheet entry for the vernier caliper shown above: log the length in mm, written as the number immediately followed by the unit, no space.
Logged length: 25.2mm
